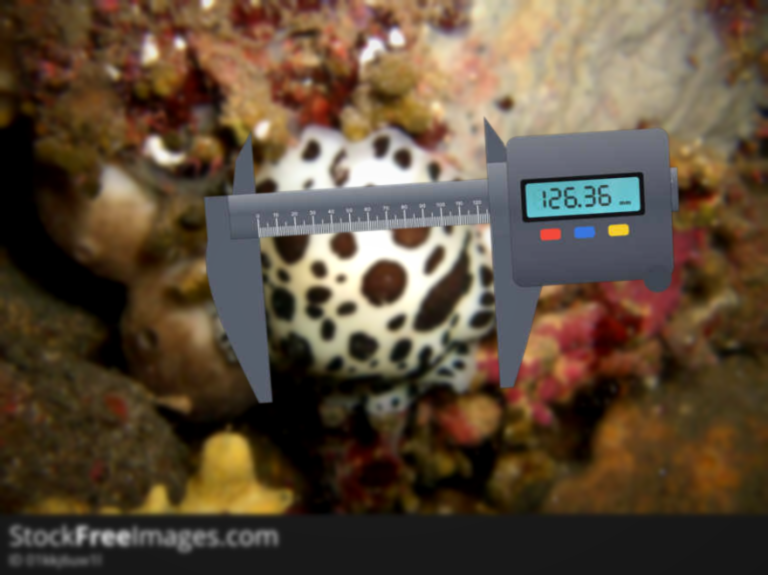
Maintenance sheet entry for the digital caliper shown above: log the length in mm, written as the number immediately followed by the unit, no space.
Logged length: 126.36mm
